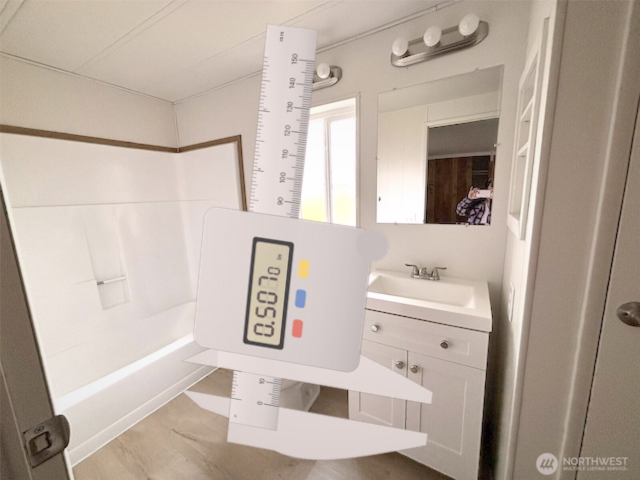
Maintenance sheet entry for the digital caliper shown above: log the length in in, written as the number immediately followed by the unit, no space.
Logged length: 0.5070in
